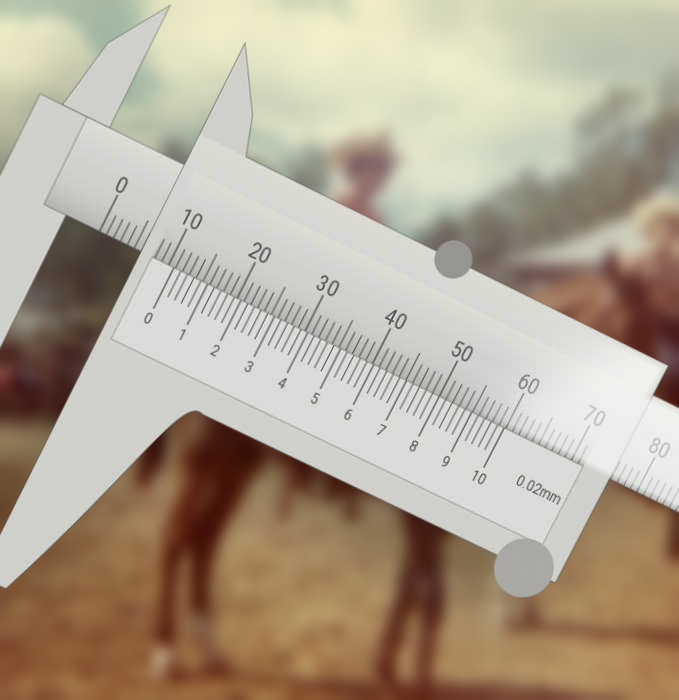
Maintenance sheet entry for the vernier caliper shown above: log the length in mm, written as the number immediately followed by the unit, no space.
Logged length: 10.8mm
